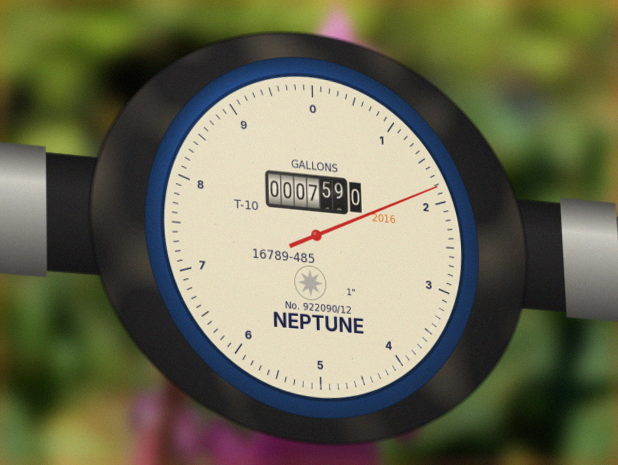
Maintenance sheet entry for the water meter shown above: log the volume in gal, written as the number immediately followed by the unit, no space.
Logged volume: 7591.8gal
